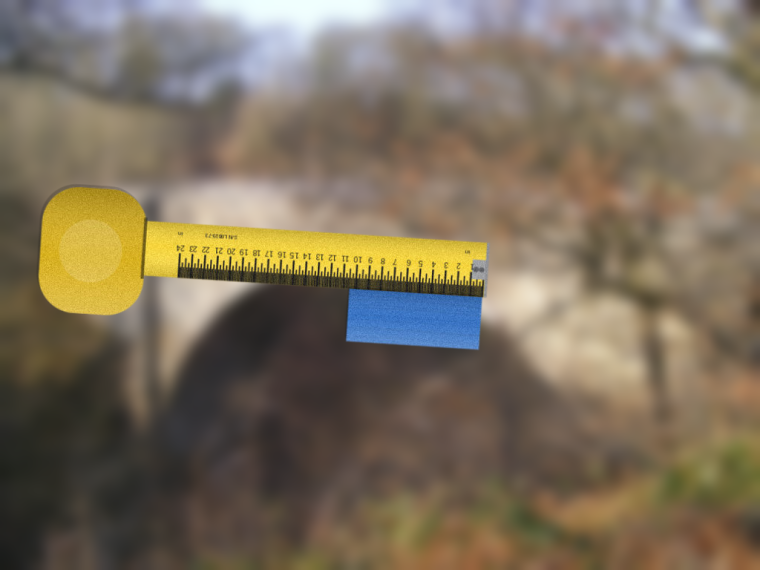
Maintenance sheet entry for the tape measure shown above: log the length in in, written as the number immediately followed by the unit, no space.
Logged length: 10.5in
